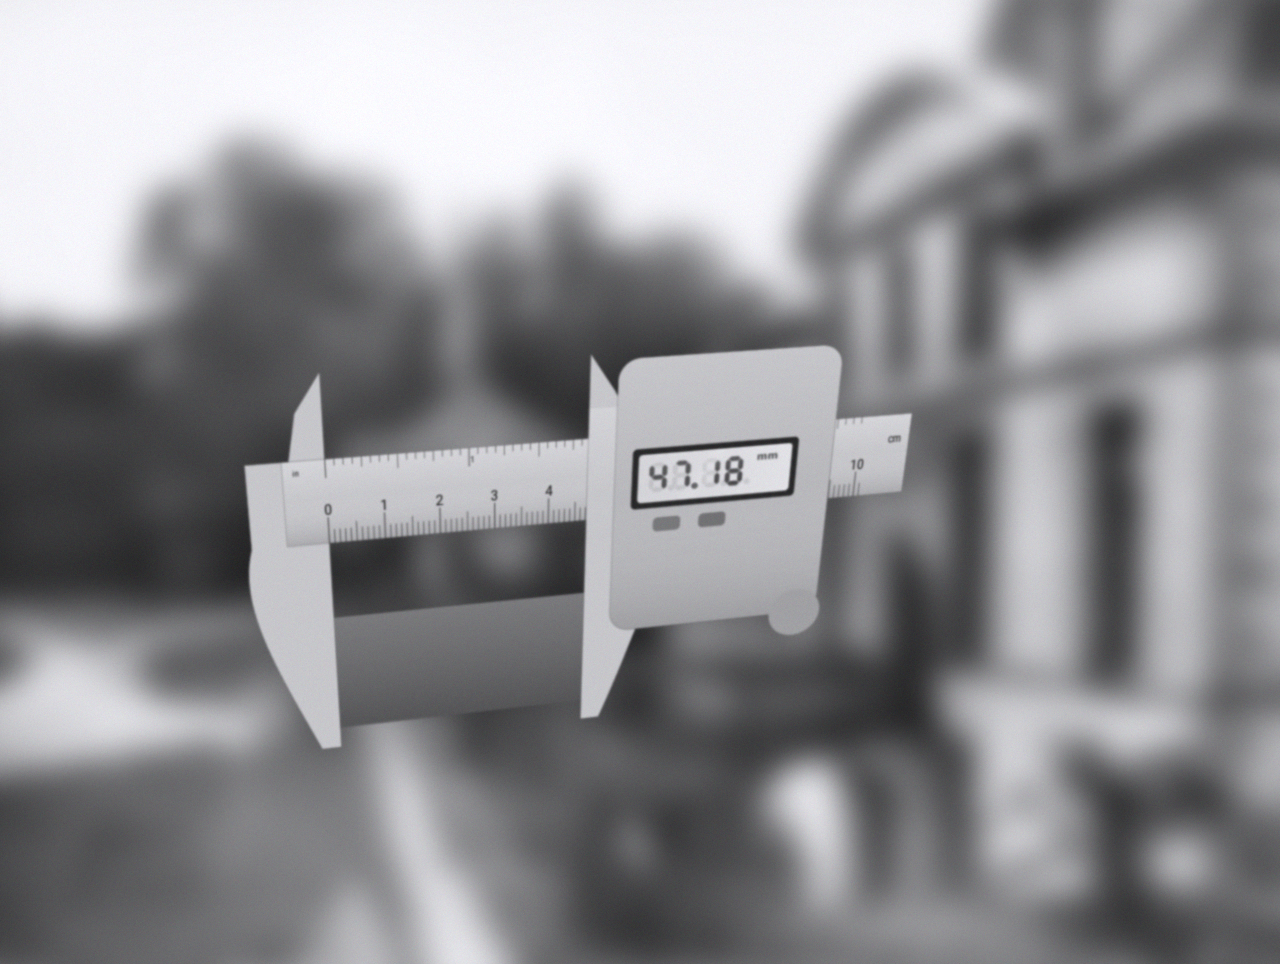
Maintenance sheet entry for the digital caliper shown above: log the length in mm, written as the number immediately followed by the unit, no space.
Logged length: 47.18mm
